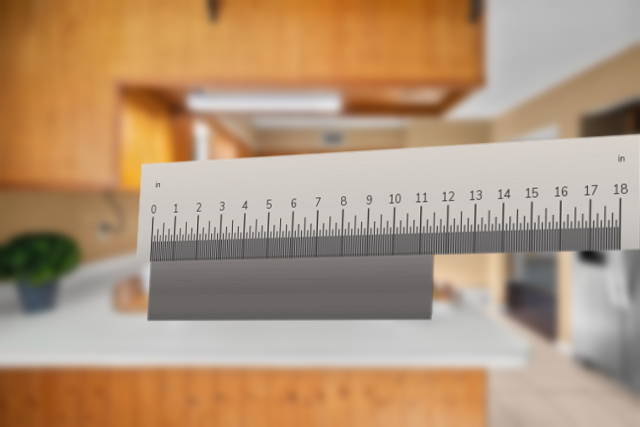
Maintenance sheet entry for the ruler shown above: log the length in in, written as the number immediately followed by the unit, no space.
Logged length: 11.5in
